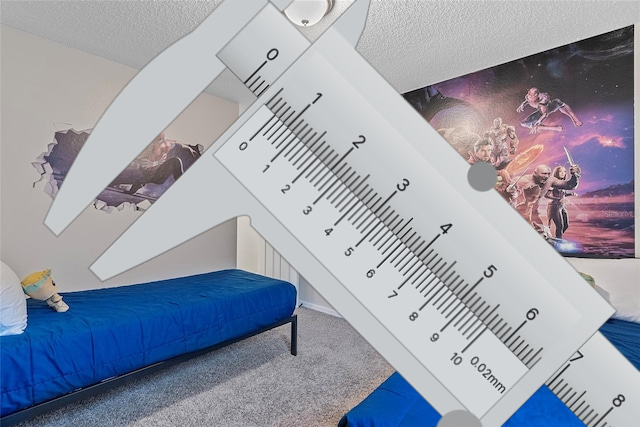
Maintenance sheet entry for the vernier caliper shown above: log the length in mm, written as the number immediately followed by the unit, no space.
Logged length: 7.2mm
